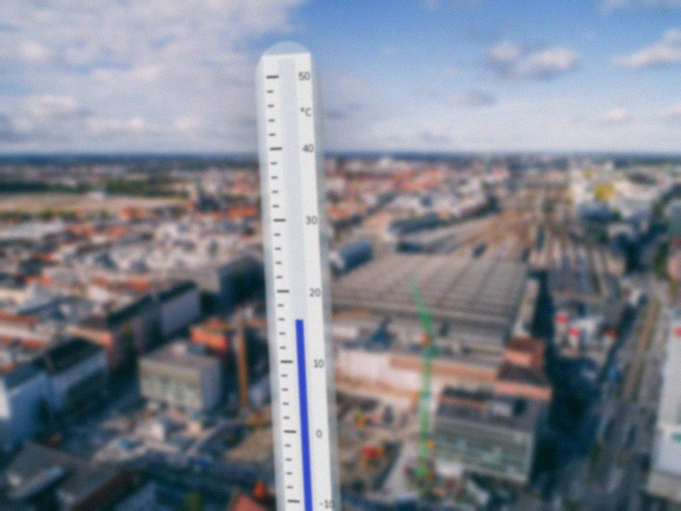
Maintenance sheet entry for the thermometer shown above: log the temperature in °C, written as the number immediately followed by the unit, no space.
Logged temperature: 16°C
